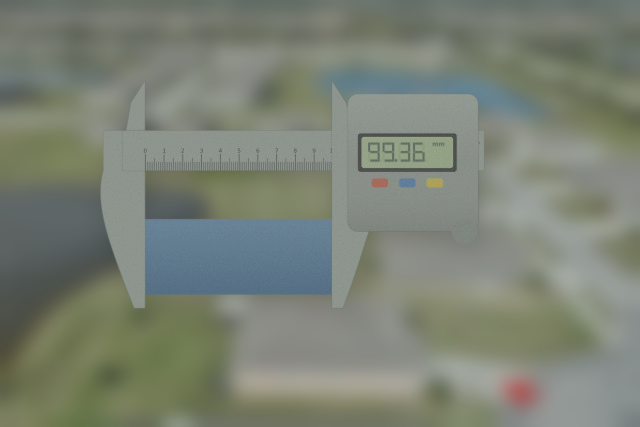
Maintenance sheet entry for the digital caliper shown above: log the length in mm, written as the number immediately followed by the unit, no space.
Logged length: 99.36mm
